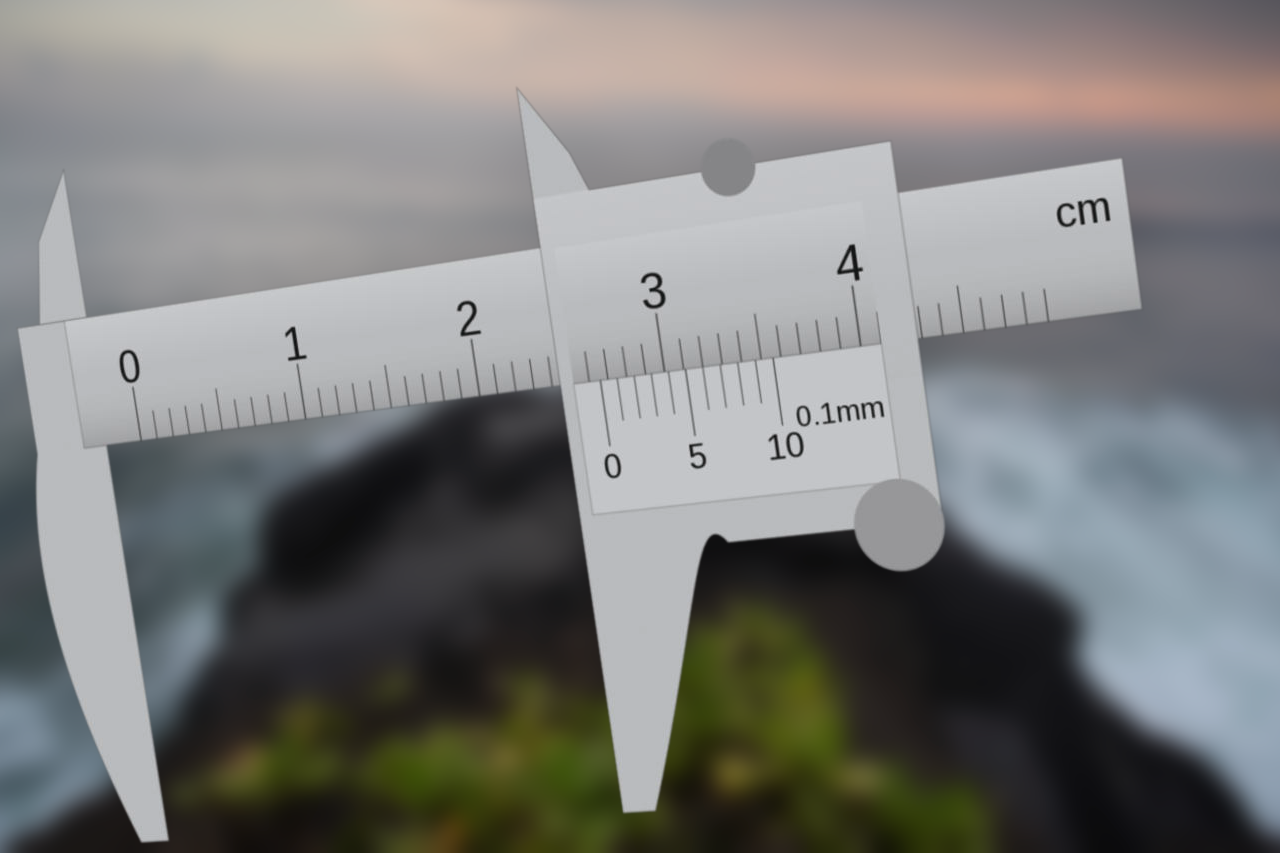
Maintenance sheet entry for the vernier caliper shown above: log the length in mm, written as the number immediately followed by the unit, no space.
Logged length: 26.6mm
